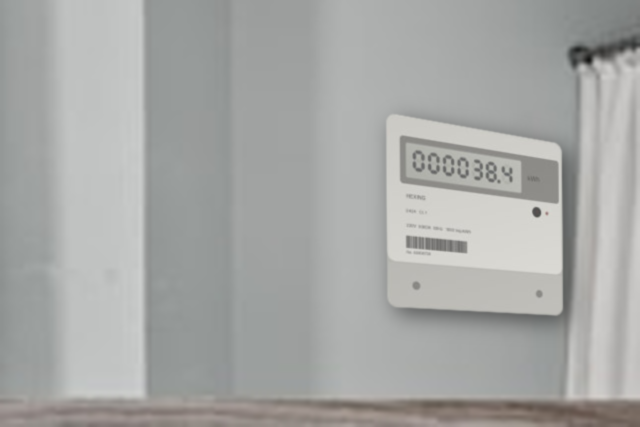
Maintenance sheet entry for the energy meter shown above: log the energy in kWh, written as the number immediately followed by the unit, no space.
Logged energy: 38.4kWh
